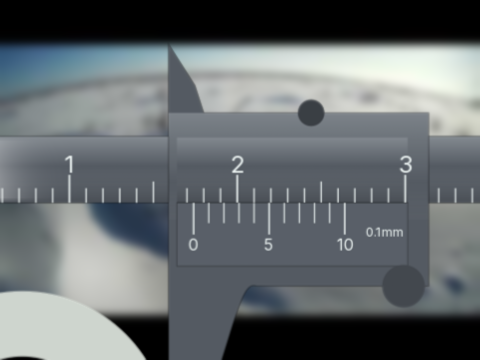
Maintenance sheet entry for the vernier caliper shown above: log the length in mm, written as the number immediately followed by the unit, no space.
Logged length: 17.4mm
